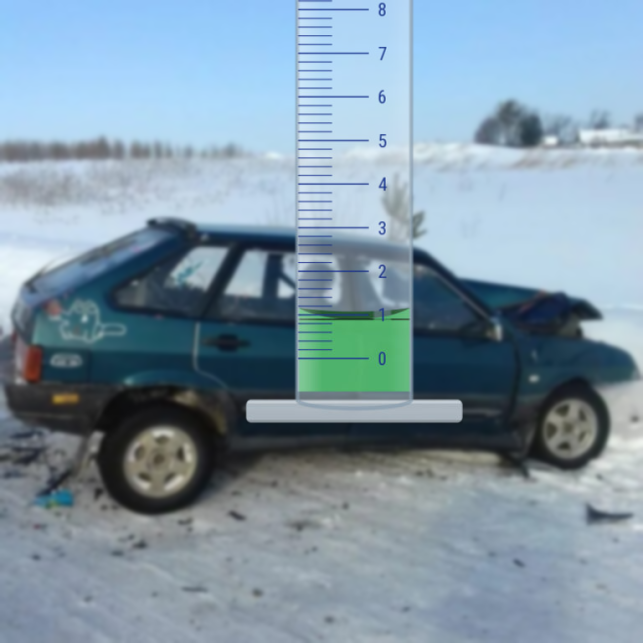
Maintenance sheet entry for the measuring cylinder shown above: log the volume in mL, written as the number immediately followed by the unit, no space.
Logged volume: 0.9mL
